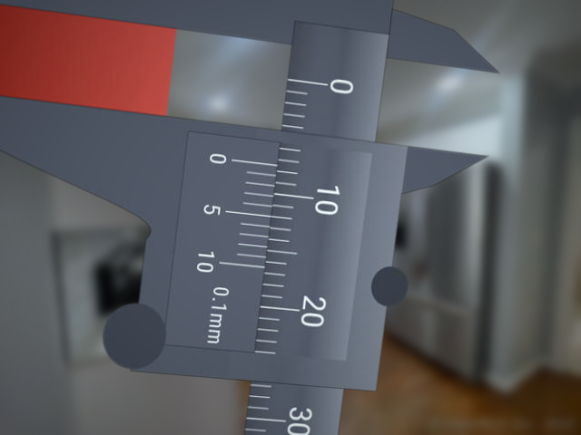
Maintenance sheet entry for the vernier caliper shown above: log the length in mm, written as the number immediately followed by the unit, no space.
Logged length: 7.5mm
